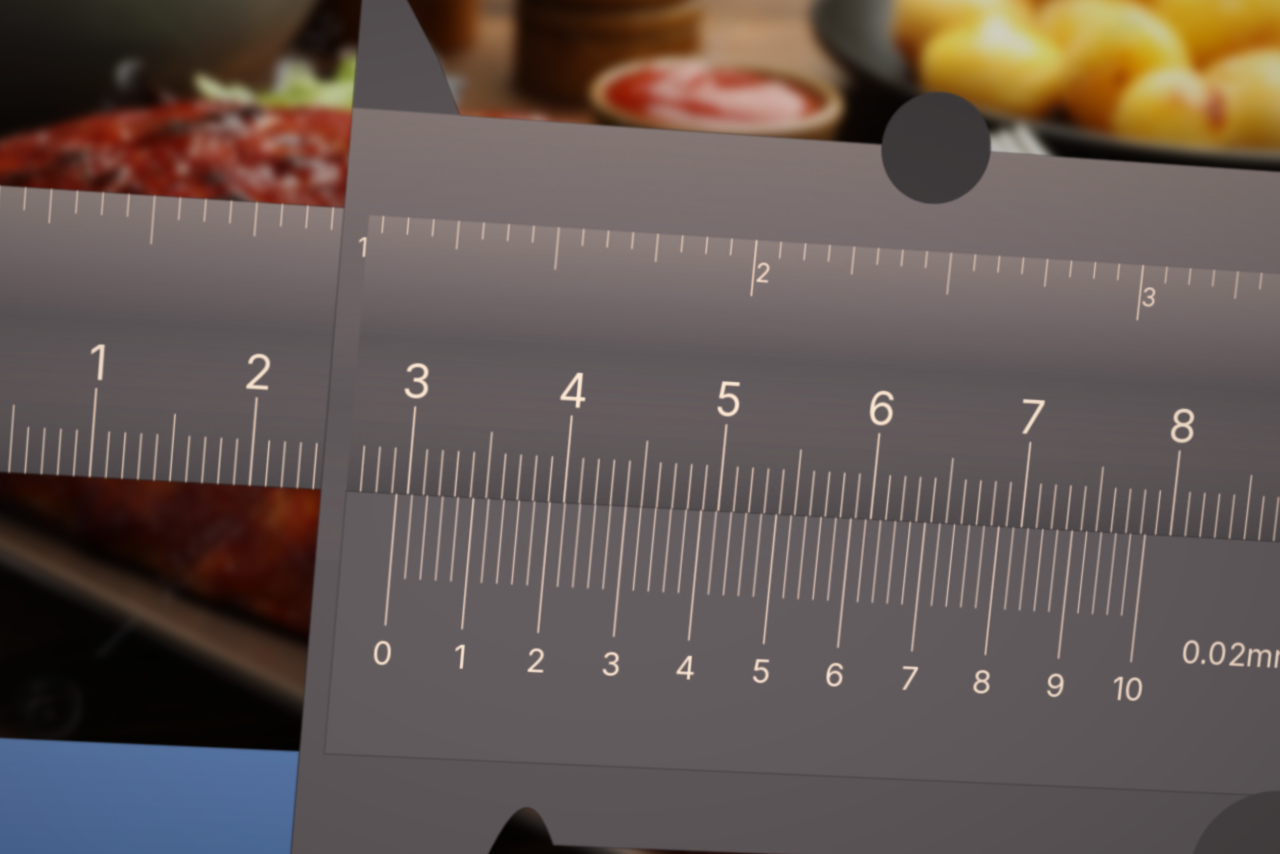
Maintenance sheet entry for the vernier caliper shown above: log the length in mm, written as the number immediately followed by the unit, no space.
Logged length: 29.3mm
